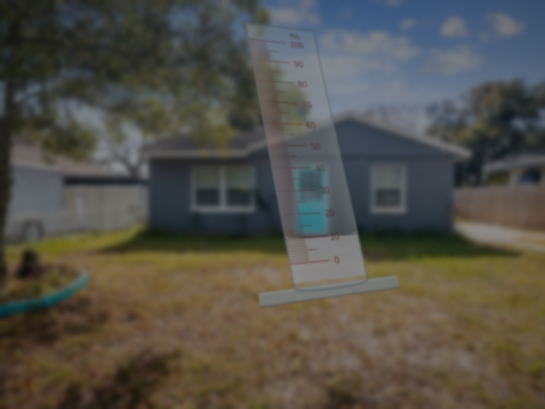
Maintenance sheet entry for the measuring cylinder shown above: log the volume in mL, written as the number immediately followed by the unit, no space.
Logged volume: 10mL
